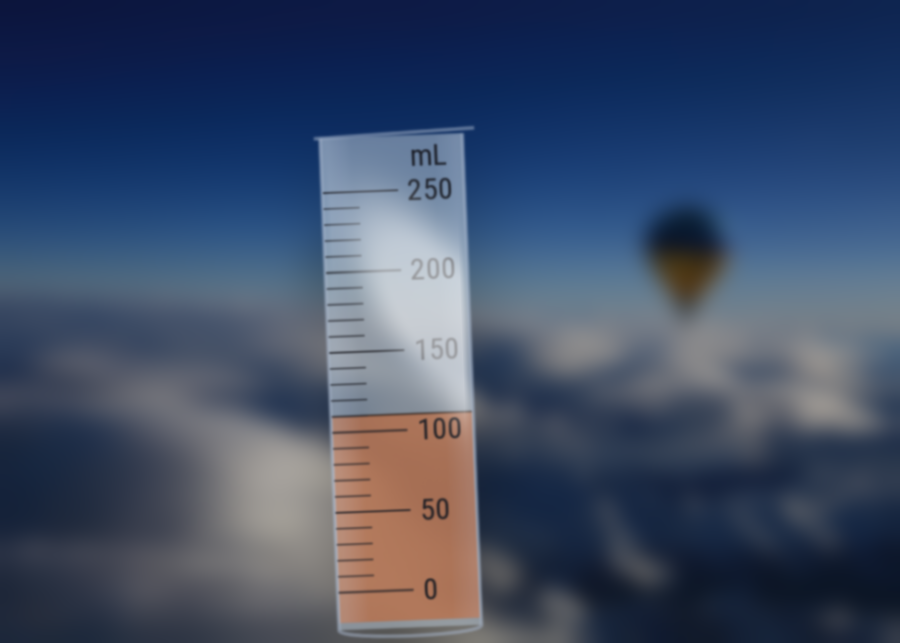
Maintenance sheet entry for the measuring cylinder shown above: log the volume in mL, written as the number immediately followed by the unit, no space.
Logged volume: 110mL
